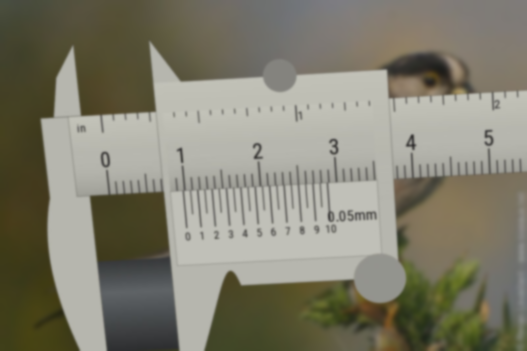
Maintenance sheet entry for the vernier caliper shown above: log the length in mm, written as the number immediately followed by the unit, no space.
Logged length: 9.8mm
